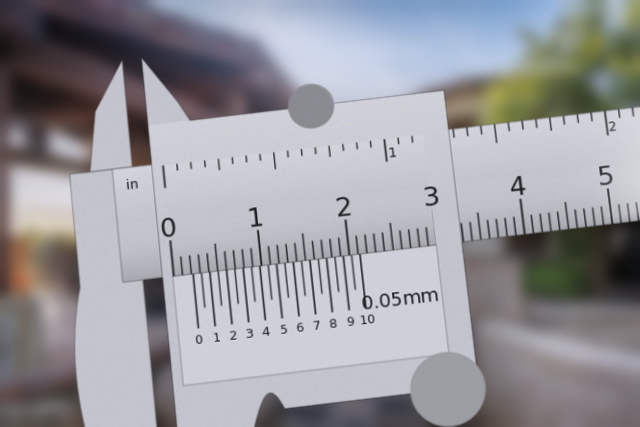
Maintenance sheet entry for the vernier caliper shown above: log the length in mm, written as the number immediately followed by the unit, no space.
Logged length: 2.2mm
